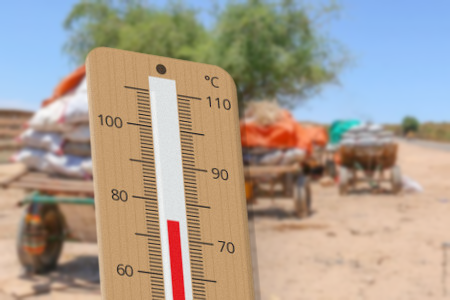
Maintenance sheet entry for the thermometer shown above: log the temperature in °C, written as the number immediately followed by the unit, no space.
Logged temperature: 75°C
